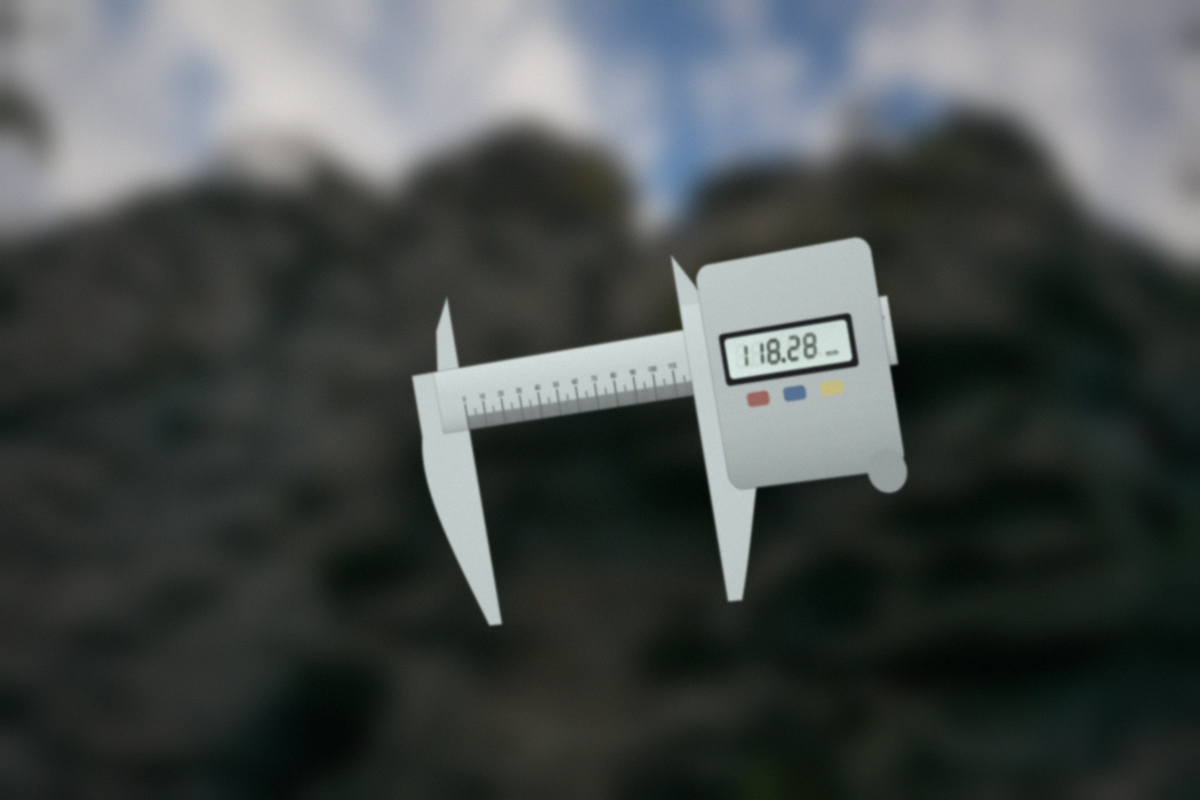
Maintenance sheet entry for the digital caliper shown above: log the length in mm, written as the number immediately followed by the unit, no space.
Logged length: 118.28mm
